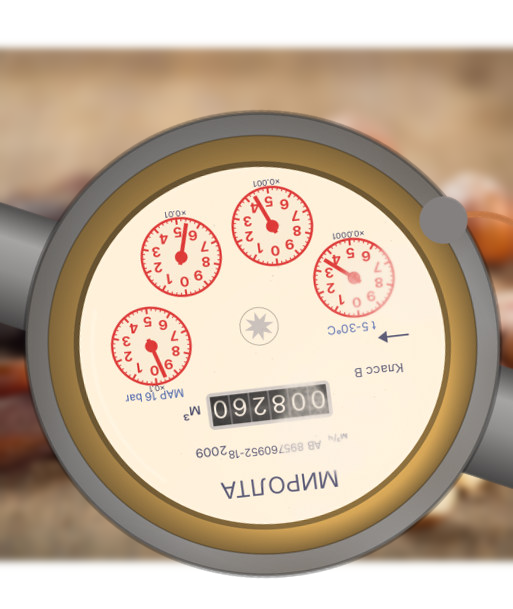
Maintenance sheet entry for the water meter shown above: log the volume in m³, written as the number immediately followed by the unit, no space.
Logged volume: 8259.9543m³
